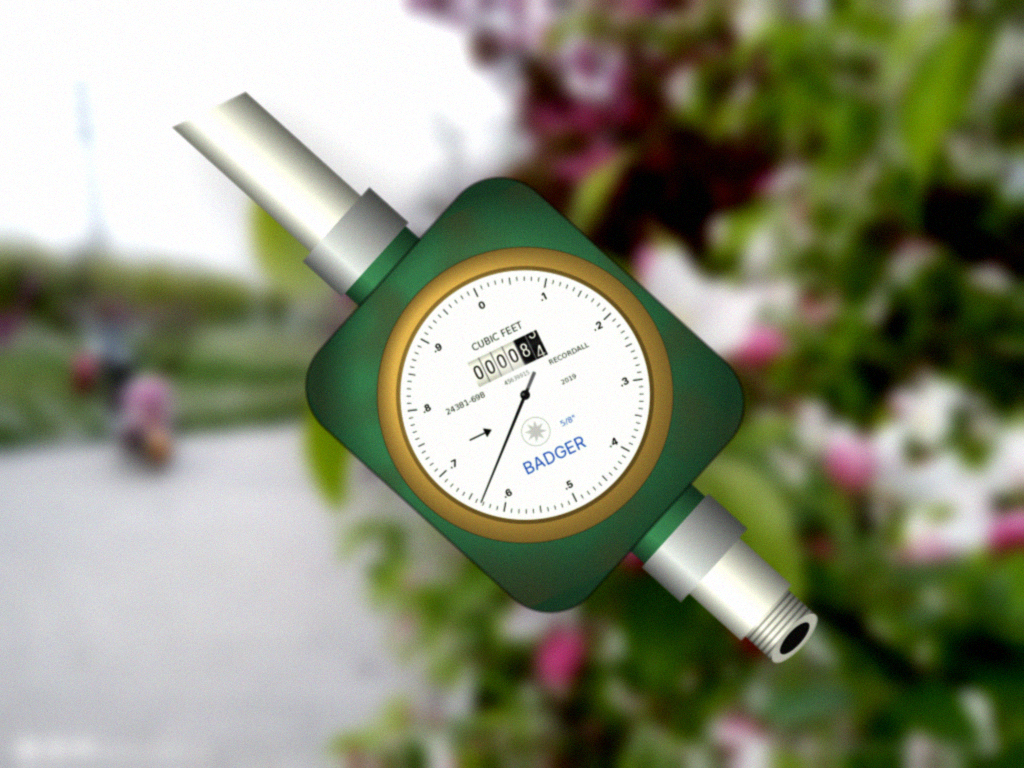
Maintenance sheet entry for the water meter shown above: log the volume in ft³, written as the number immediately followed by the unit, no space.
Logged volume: 83.63ft³
